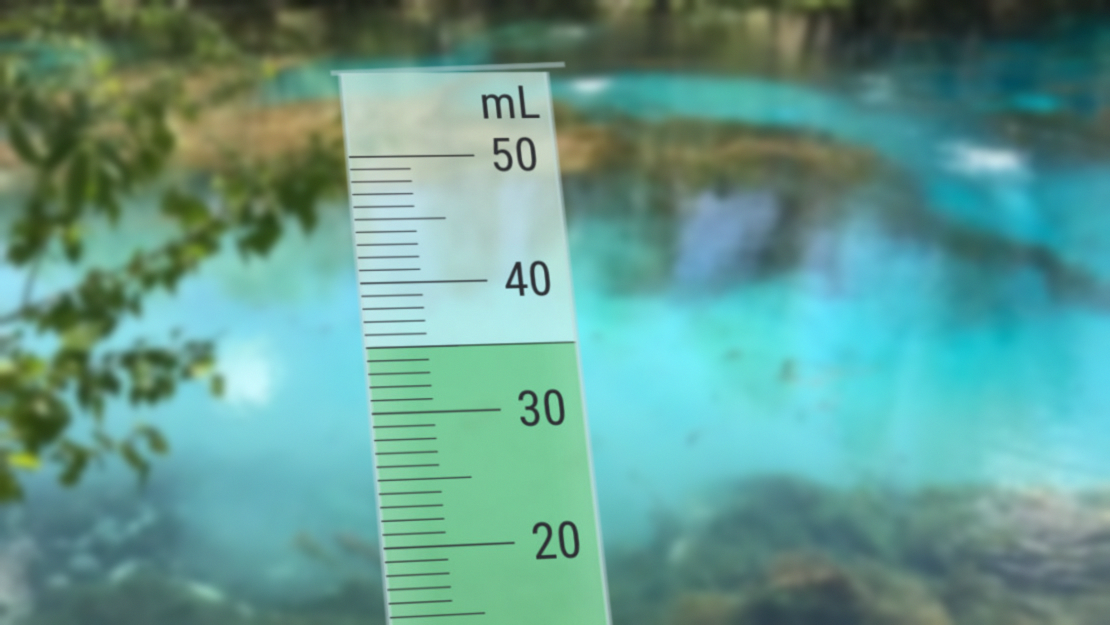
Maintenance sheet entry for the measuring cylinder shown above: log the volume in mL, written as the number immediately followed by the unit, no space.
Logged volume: 35mL
